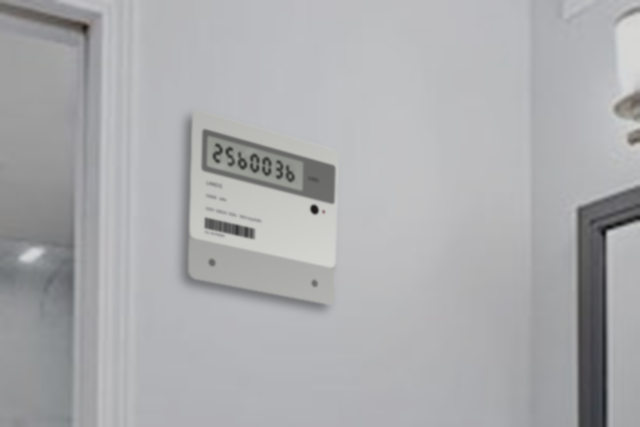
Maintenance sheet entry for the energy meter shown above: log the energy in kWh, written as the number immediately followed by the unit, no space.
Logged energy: 2560036kWh
